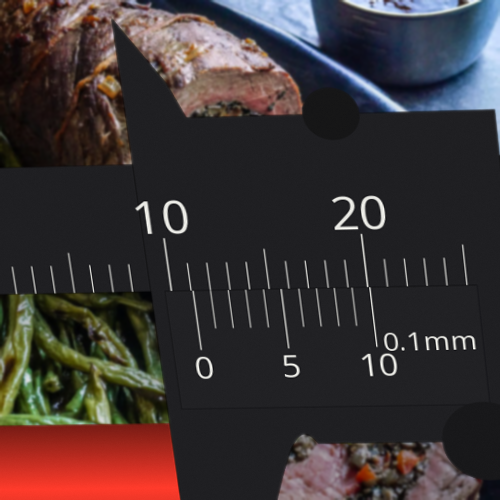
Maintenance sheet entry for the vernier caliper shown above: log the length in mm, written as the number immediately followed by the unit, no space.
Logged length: 11.1mm
